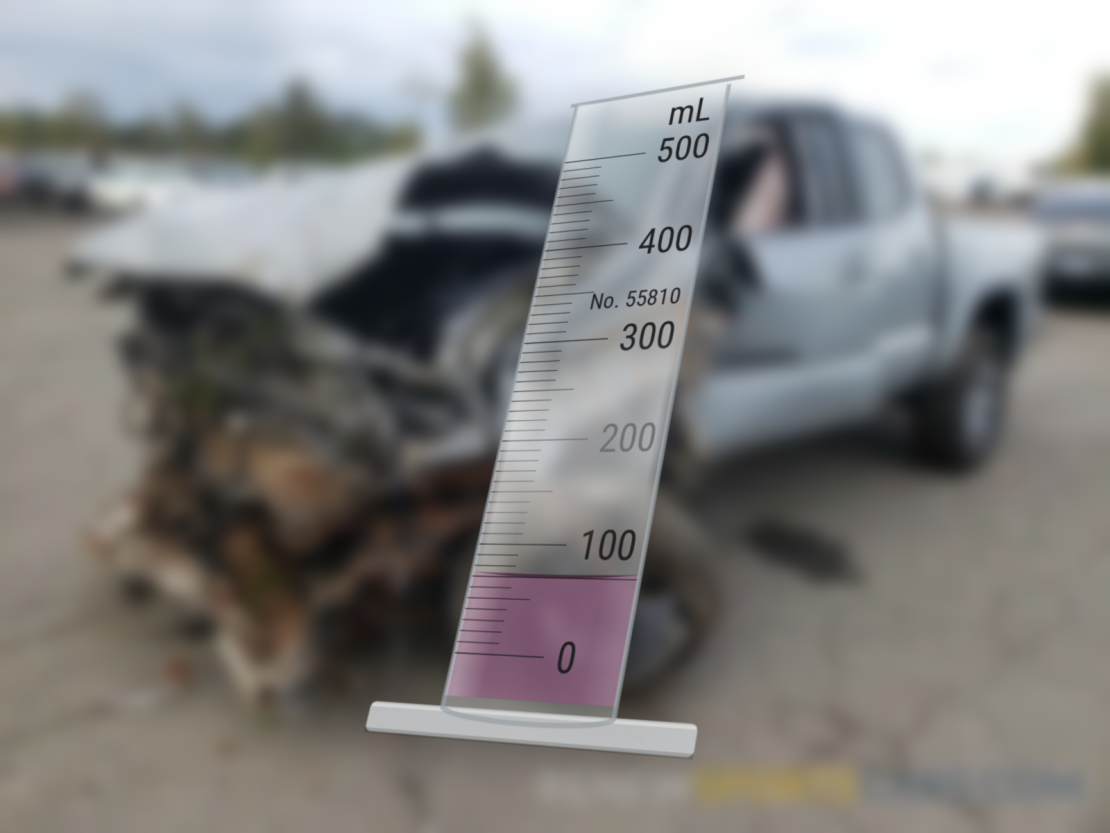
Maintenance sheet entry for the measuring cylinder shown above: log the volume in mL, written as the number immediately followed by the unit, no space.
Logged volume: 70mL
